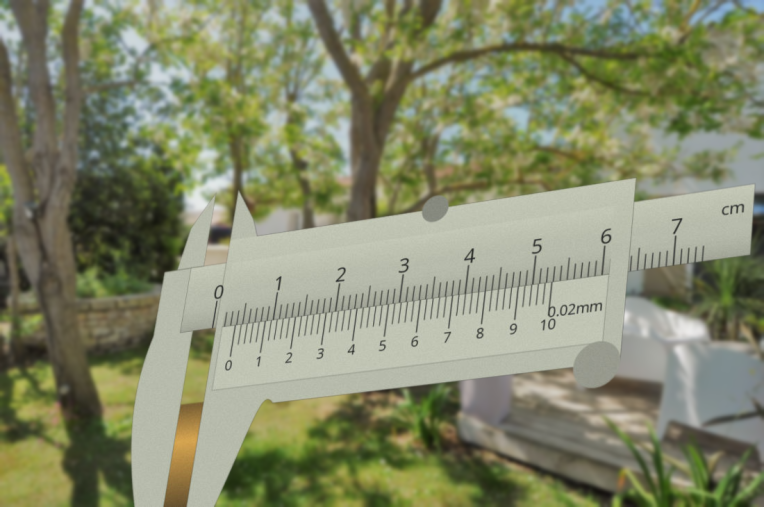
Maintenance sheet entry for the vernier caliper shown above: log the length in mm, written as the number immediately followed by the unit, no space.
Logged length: 3.8mm
